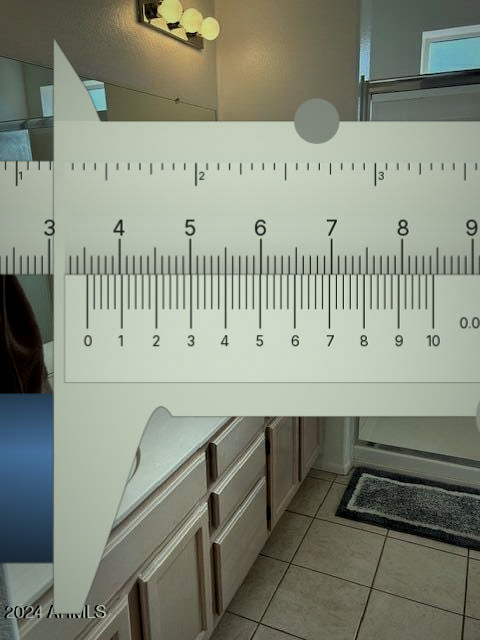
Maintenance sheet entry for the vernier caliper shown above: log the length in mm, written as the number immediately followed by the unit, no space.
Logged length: 35.4mm
